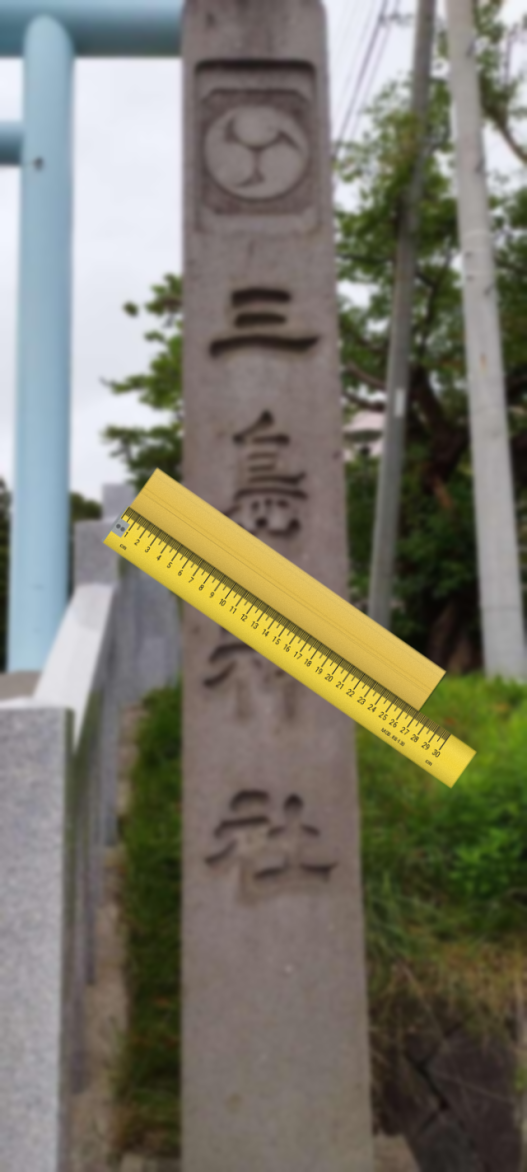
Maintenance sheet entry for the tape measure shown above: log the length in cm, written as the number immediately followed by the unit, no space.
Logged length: 27cm
